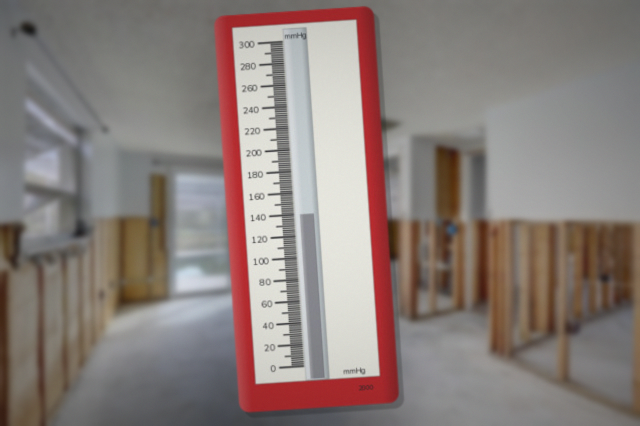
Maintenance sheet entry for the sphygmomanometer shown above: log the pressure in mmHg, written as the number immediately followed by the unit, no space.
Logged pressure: 140mmHg
